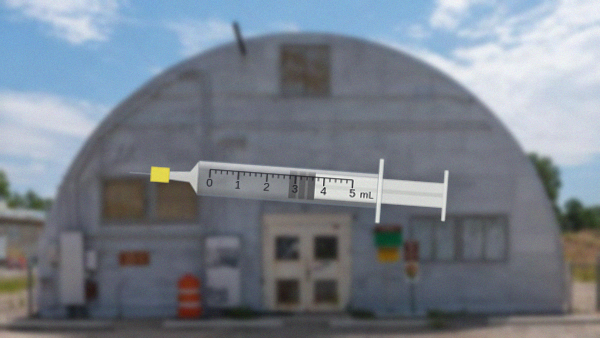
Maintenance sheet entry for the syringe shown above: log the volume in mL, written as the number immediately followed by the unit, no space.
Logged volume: 2.8mL
